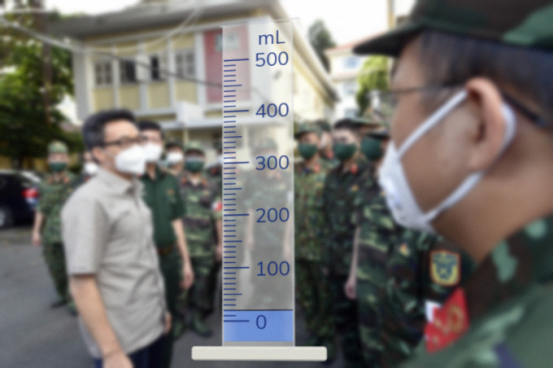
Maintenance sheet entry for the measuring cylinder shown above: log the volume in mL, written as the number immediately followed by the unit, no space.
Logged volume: 20mL
